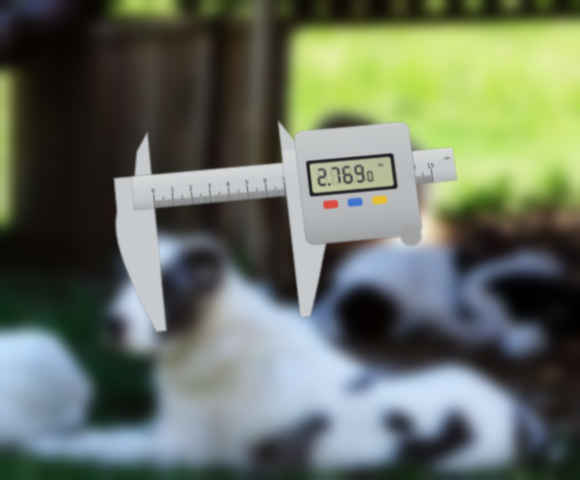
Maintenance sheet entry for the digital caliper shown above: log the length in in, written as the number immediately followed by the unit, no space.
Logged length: 2.7690in
